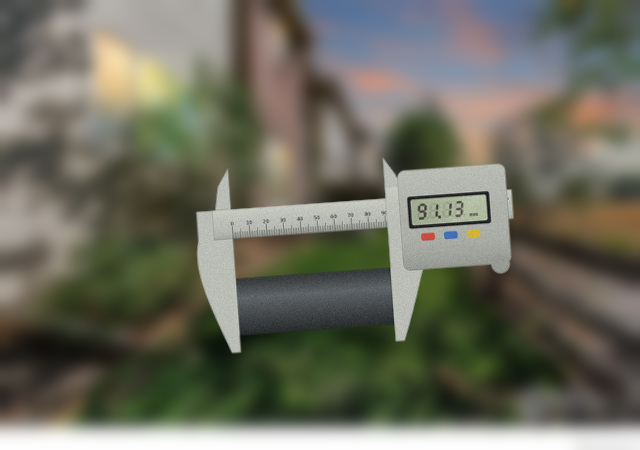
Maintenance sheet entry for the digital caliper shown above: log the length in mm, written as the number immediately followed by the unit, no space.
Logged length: 91.13mm
